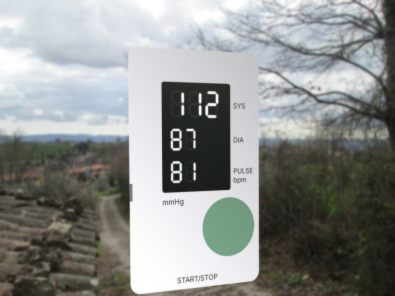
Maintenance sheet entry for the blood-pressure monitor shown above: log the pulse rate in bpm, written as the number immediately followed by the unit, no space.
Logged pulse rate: 81bpm
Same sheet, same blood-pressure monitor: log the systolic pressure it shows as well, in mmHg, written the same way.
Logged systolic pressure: 112mmHg
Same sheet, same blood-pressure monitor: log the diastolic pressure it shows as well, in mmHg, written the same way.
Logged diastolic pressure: 87mmHg
